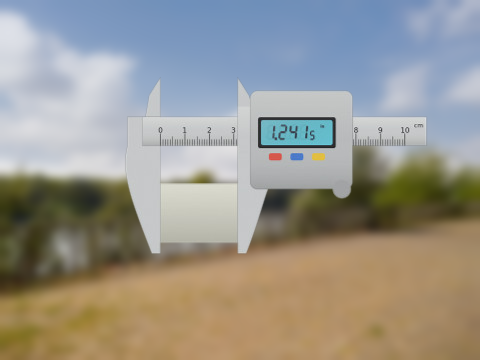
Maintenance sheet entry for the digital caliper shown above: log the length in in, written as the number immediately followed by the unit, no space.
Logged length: 1.2415in
